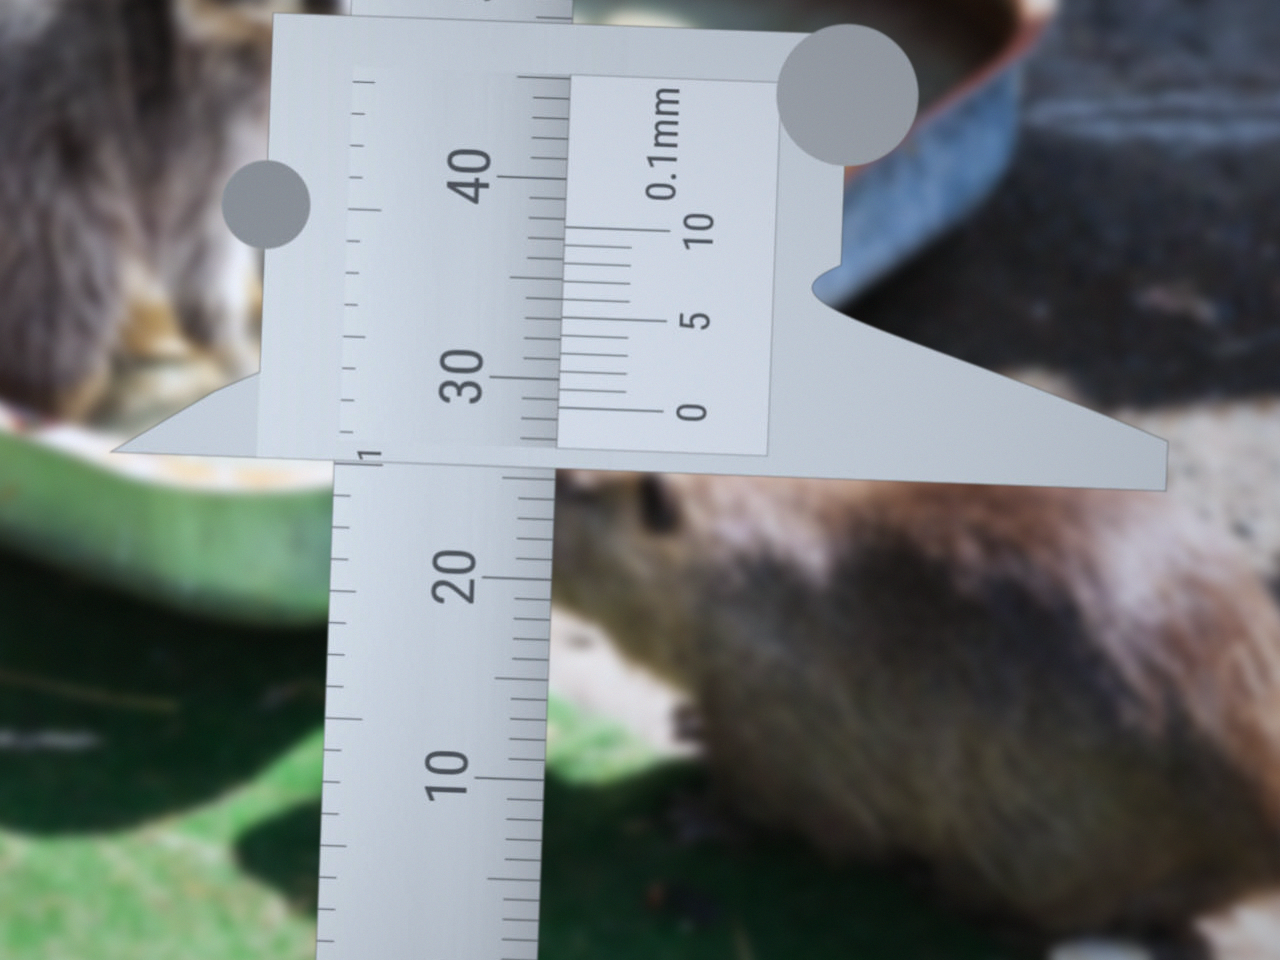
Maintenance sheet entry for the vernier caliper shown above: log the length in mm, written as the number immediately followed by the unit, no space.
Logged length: 28.6mm
